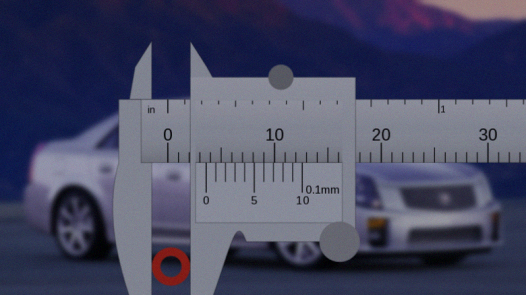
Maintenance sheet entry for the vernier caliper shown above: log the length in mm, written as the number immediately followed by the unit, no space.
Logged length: 3.6mm
